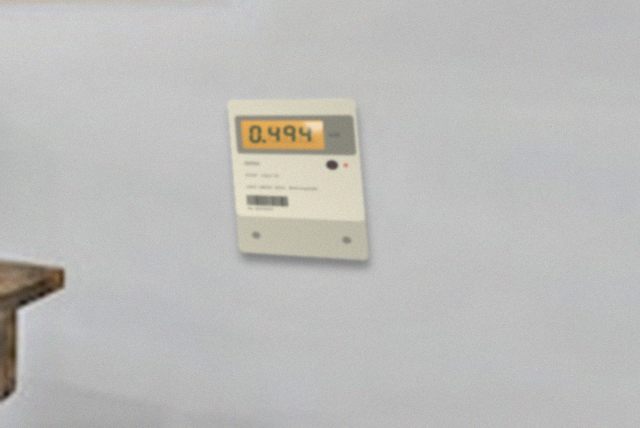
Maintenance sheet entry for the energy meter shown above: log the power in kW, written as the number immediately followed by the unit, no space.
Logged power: 0.494kW
